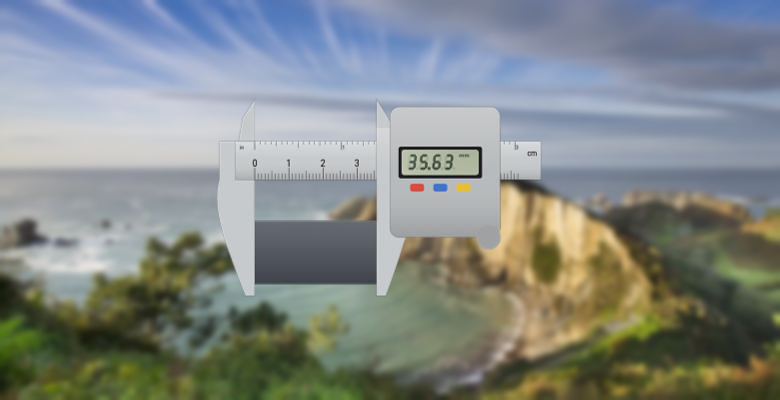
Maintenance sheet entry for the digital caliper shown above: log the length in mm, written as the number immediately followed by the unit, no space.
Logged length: 35.63mm
